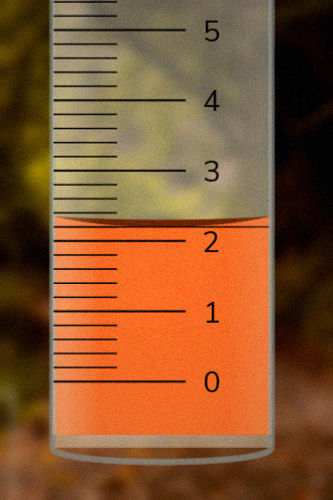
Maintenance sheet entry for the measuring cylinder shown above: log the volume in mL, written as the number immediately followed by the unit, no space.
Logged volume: 2.2mL
